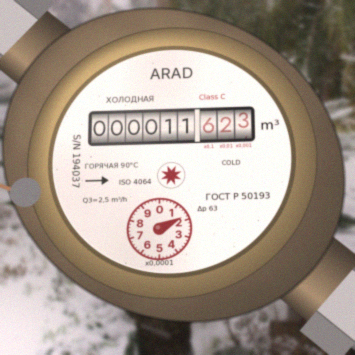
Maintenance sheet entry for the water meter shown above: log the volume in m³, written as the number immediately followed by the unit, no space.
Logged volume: 11.6231m³
